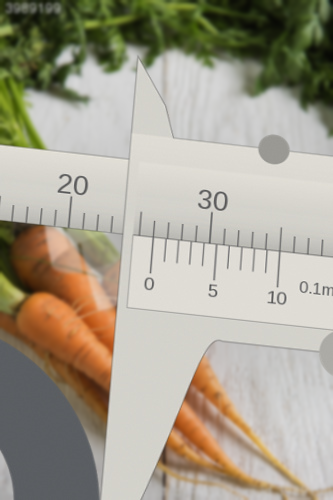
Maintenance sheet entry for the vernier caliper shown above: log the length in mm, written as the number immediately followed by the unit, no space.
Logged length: 26.0mm
